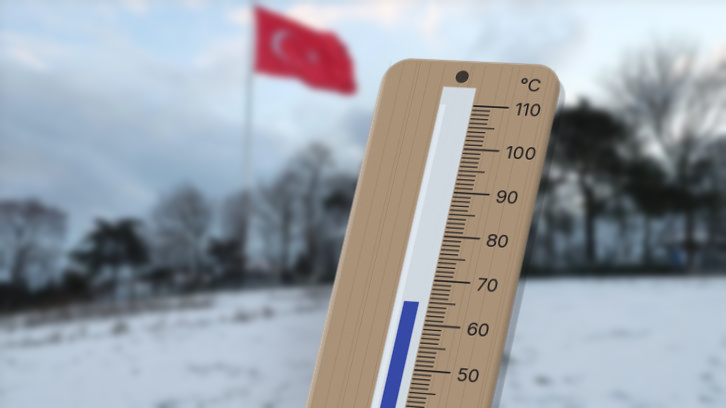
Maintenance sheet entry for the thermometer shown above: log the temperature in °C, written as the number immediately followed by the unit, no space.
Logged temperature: 65°C
